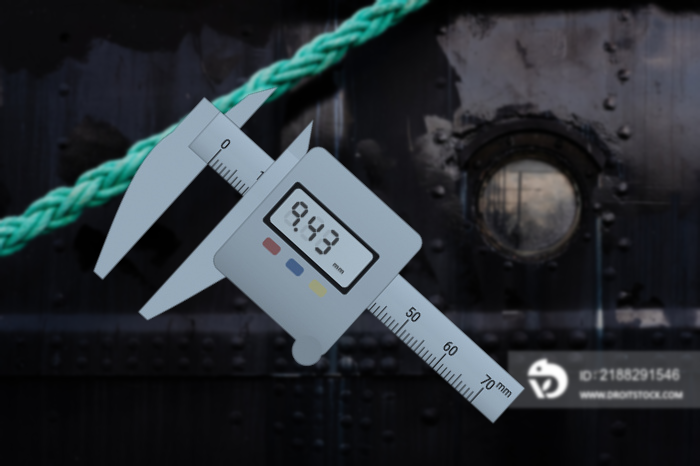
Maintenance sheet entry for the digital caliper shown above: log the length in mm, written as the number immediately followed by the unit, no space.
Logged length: 9.43mm
